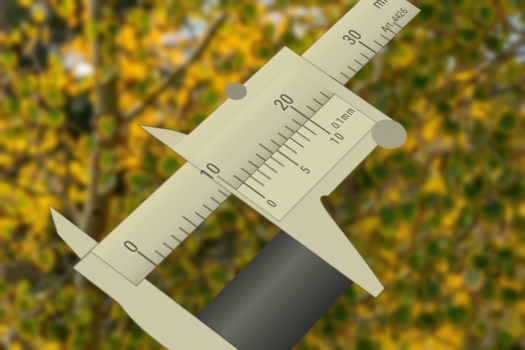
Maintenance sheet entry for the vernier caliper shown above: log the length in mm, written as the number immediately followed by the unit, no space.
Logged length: 11.0mm
